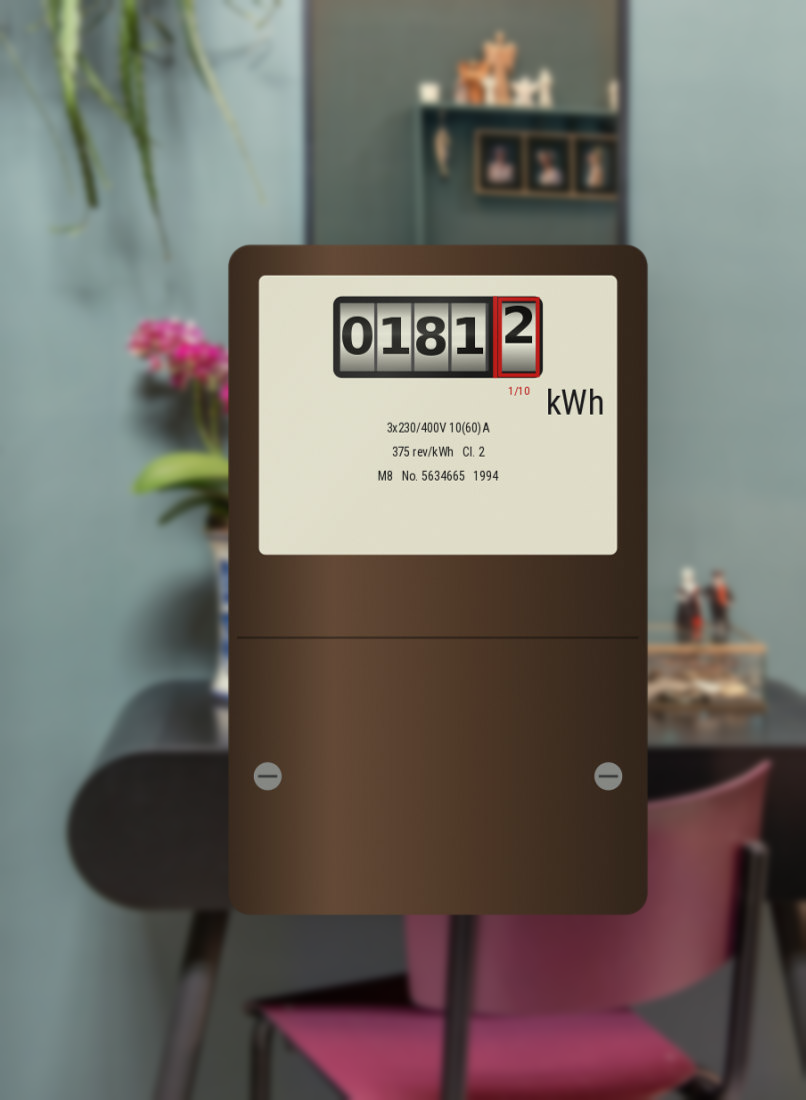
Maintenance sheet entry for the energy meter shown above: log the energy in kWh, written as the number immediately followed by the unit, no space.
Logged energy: 181.2kWh
